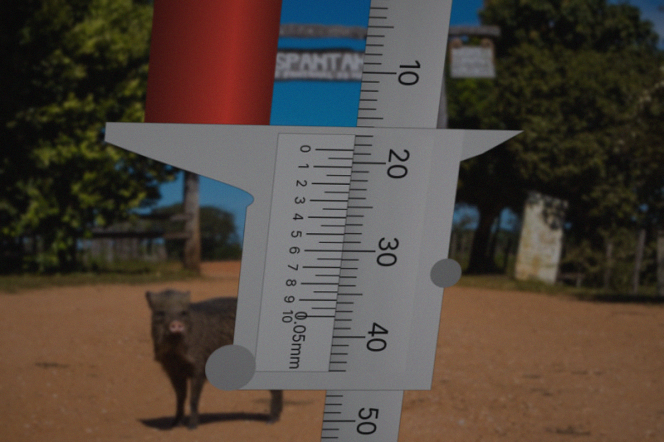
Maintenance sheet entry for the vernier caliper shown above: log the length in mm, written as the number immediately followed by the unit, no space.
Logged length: 18.6mm
